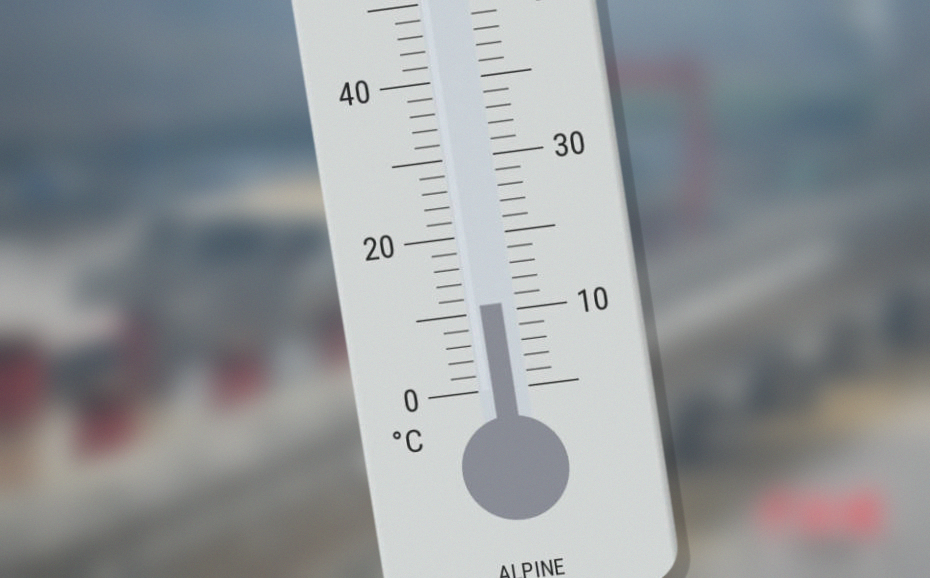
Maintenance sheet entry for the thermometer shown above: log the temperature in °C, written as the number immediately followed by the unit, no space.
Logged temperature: 11°C
